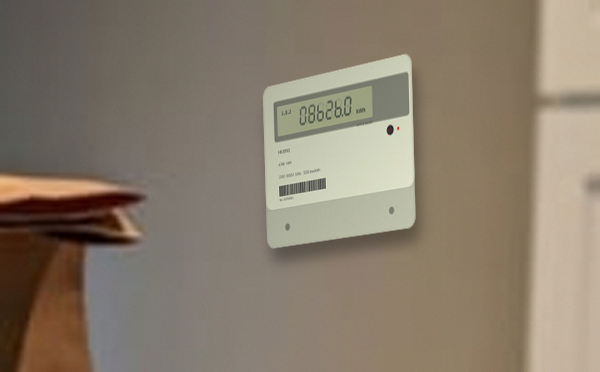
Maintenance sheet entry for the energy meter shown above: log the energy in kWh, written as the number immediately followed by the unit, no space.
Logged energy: 8626.0kWh
